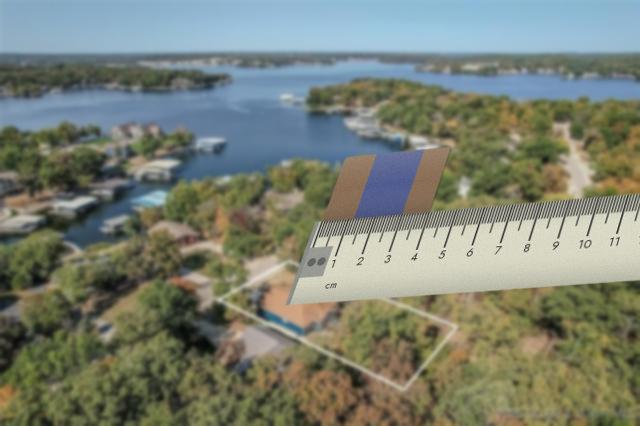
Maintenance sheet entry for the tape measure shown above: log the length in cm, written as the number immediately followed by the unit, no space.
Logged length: 4cm
